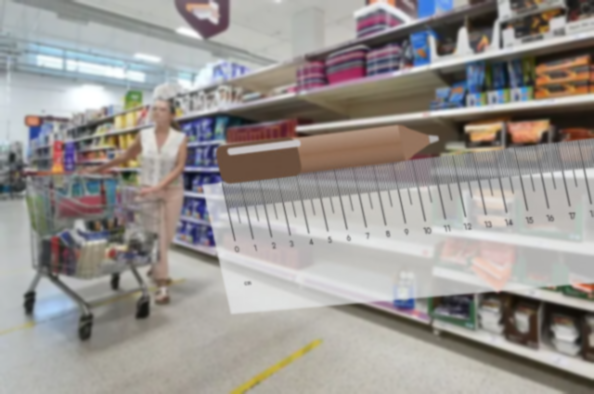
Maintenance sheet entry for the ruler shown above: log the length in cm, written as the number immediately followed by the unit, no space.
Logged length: 11.5cm
